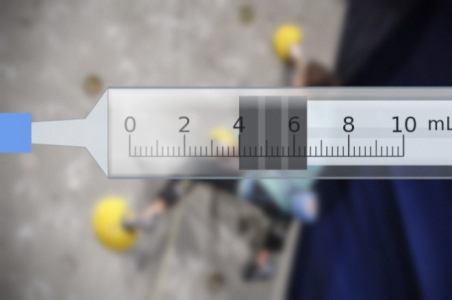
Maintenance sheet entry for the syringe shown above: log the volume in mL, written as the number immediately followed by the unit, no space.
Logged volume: 4mL
